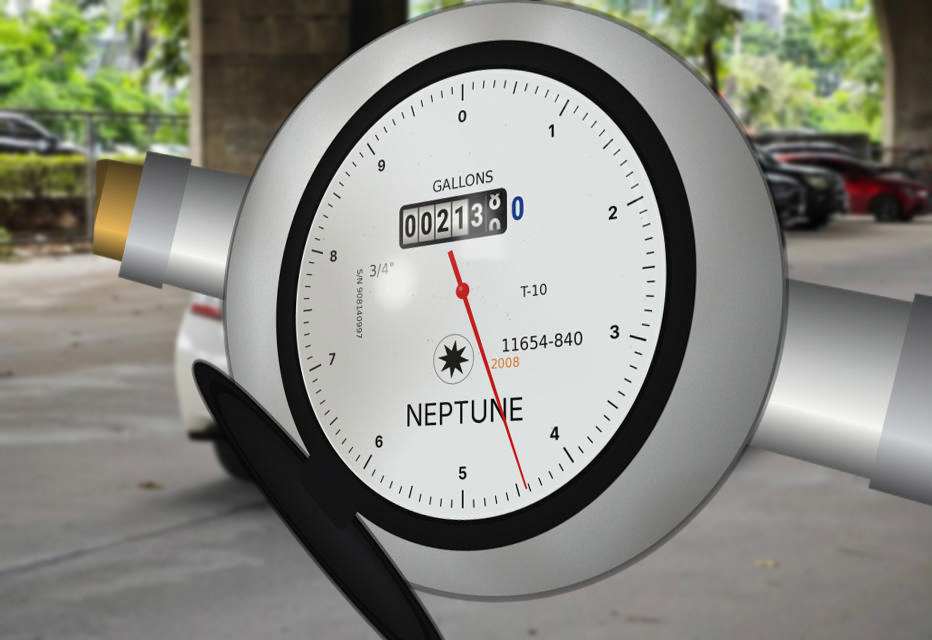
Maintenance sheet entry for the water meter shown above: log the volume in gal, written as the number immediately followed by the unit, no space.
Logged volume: 21384.4gal
